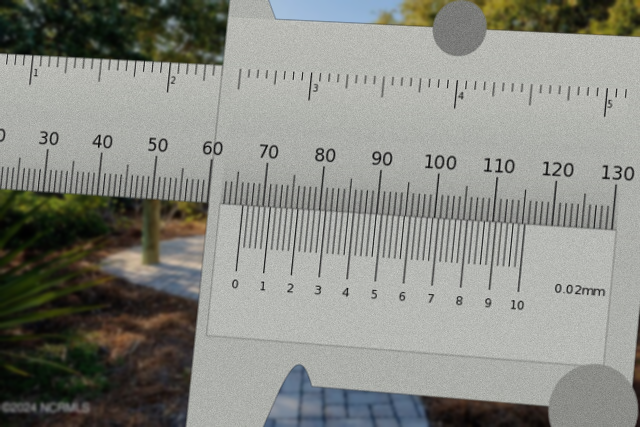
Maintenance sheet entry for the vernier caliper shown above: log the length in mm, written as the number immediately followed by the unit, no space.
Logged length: 66.4mm
